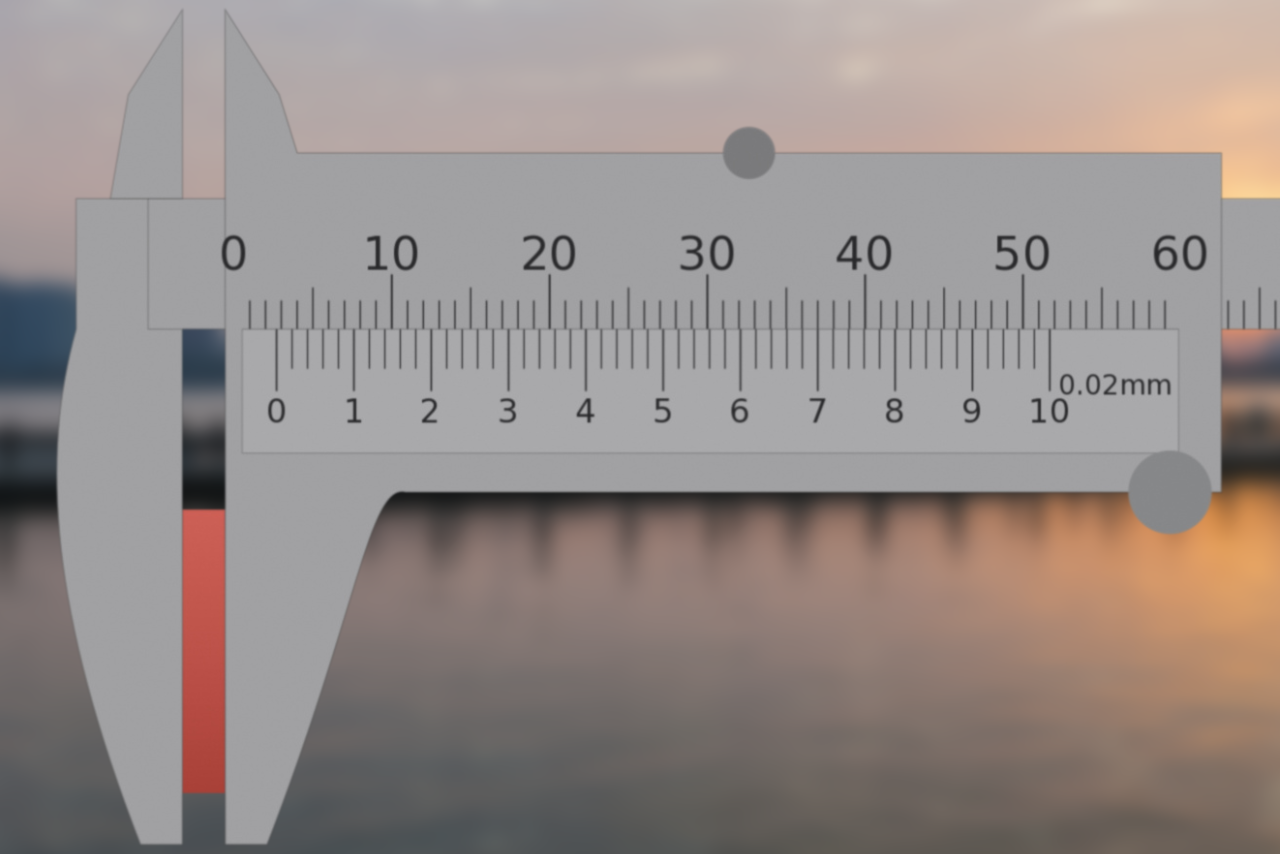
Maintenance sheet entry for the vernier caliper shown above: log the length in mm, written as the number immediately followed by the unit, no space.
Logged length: 2.7mm
